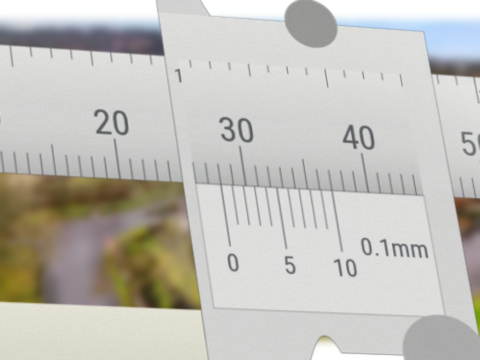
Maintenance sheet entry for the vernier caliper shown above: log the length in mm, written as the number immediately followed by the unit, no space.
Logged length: 28.0mm
